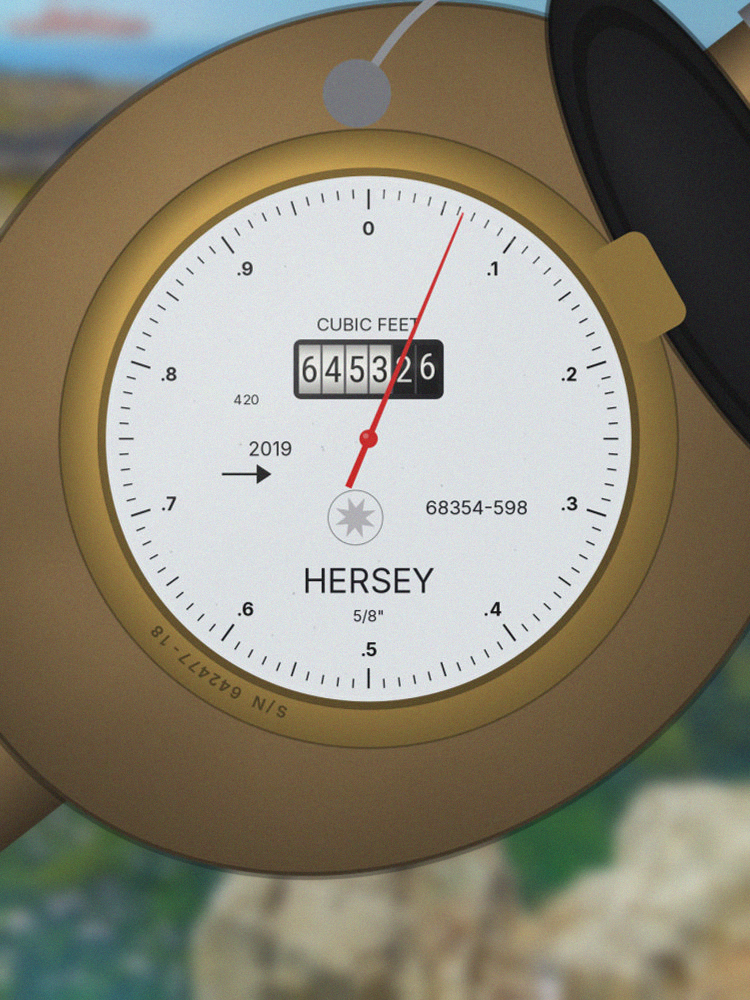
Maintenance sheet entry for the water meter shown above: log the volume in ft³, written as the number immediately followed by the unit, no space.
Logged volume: 645326.06ft³
